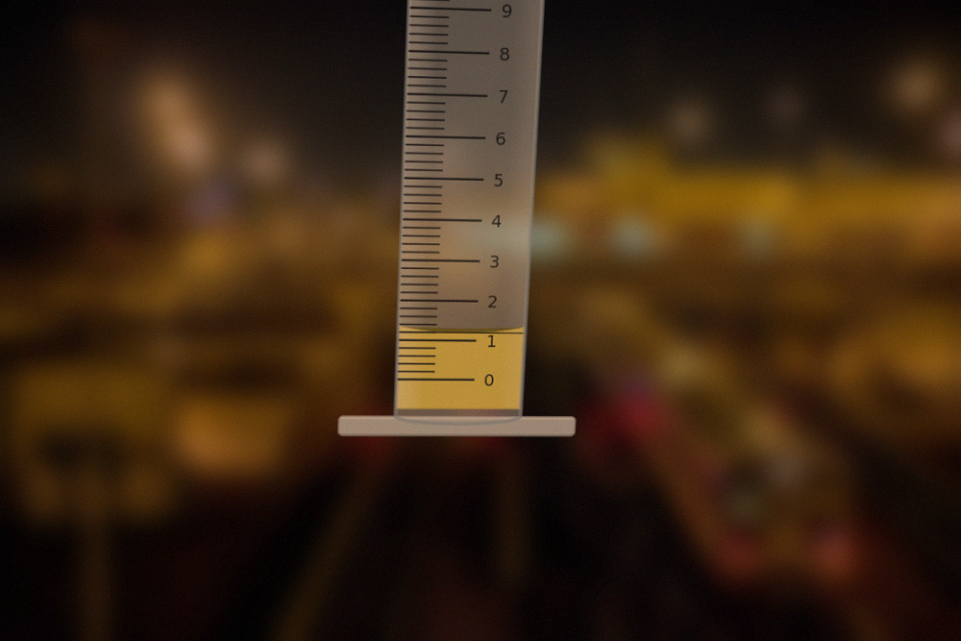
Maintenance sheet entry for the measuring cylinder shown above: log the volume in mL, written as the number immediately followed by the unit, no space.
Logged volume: 1.2mL
